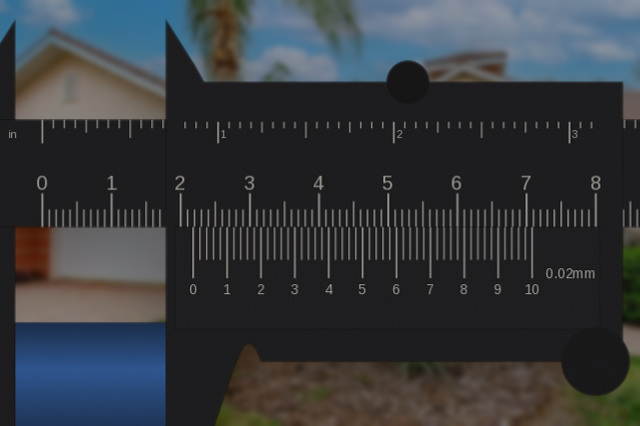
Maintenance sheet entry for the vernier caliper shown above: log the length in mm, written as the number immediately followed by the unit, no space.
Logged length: 21.8mm
